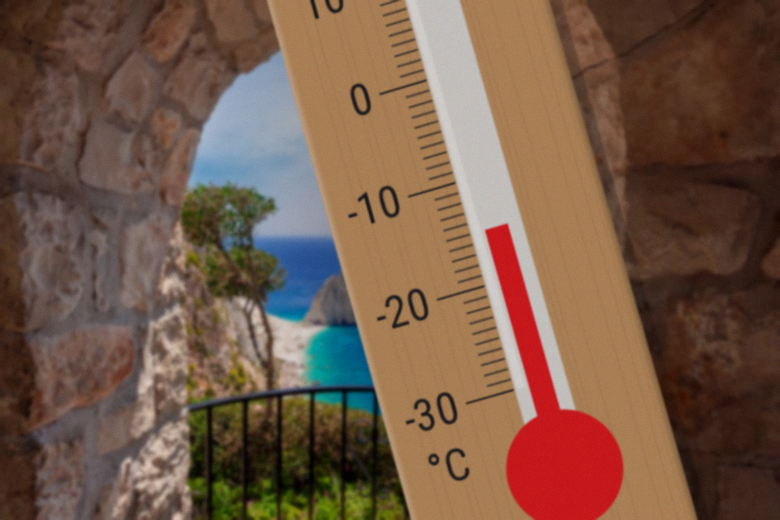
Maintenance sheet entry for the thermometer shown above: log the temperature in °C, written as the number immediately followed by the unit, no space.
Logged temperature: -15°C
